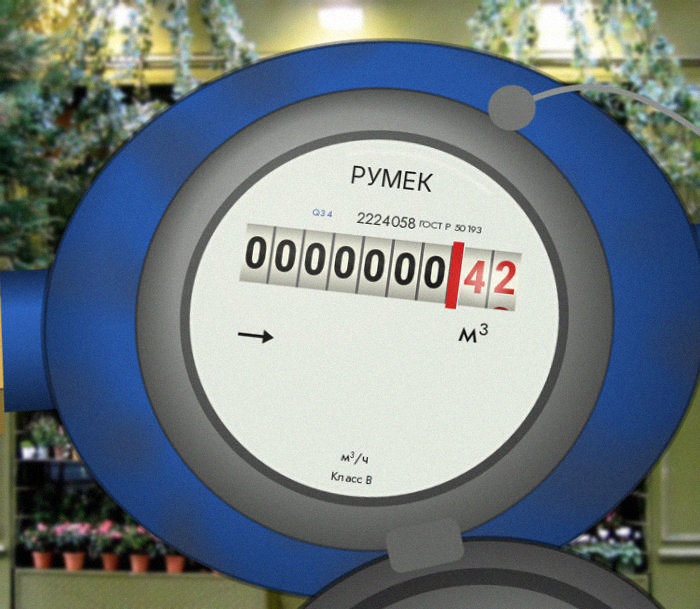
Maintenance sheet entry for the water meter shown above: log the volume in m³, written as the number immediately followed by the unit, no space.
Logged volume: 0.42m³
